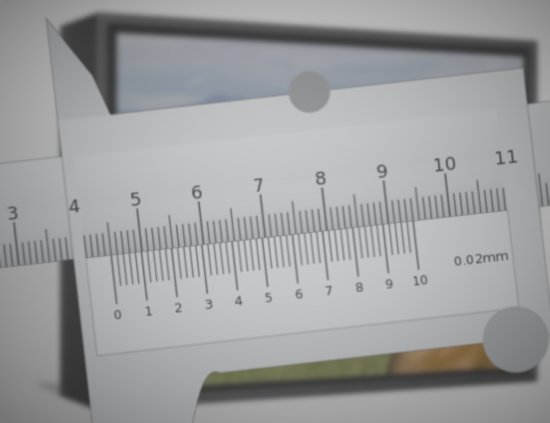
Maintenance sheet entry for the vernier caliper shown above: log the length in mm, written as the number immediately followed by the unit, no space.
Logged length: 45.0mm
